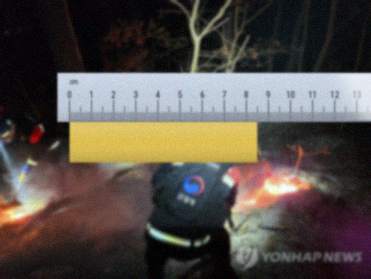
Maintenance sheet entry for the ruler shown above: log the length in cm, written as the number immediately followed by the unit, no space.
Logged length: 8.5cm
